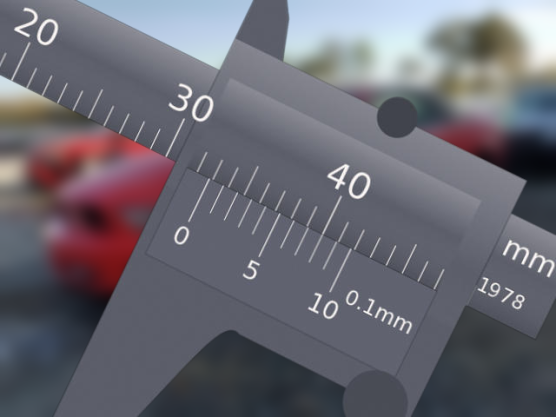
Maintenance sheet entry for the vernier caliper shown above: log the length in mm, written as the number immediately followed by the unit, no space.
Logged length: 32.8mm
